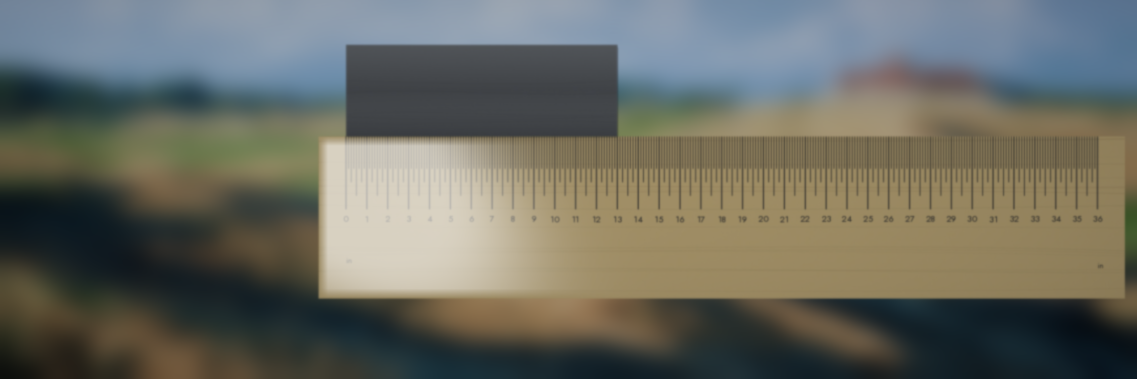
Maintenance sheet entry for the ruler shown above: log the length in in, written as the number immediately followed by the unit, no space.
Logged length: 13in
